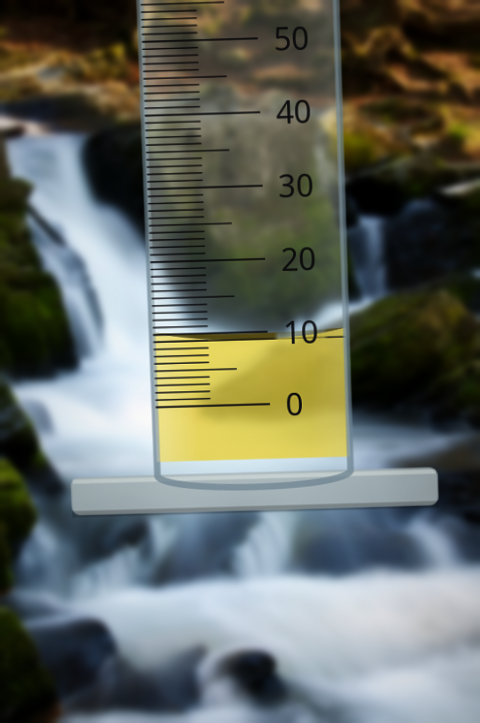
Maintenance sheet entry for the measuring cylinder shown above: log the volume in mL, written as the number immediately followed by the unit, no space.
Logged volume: 9mL
